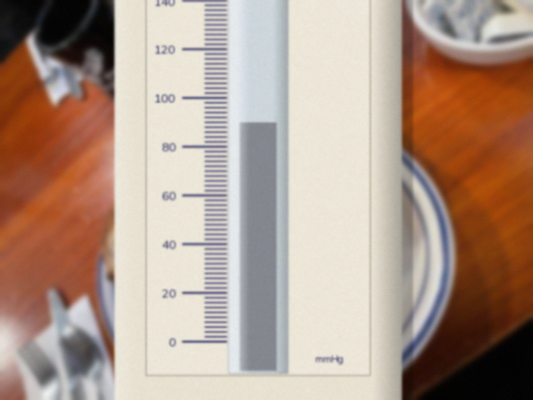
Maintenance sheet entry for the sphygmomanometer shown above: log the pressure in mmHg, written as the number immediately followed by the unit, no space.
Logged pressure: 90mmHg
